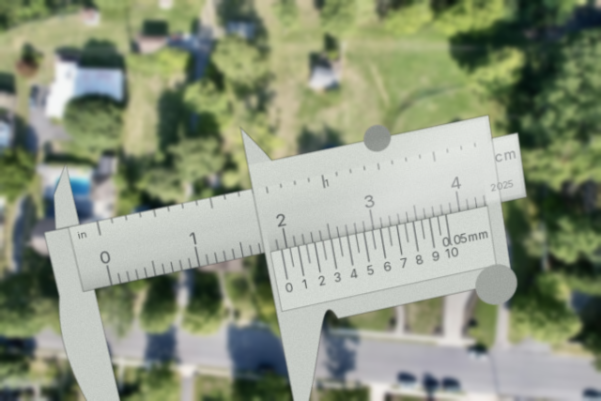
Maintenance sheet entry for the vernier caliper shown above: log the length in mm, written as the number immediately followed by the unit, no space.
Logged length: 19.4mm
